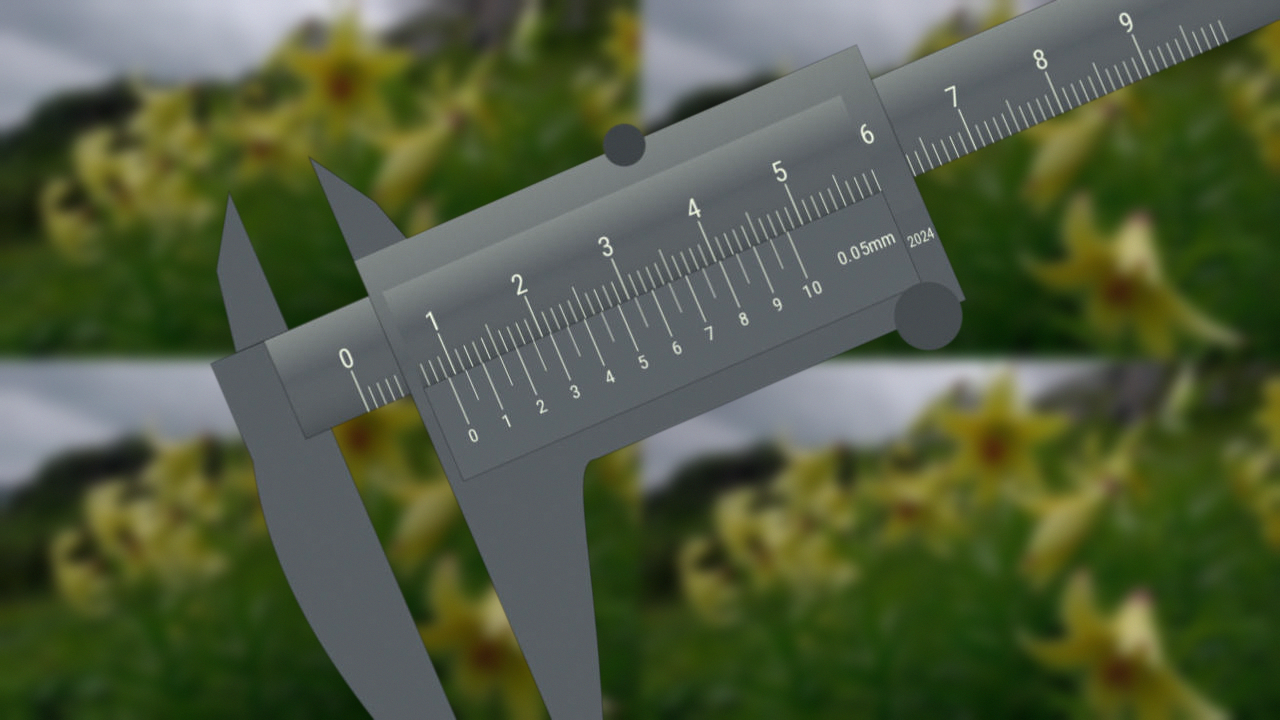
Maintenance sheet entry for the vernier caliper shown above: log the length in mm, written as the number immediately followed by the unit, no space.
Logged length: 9.2mm
